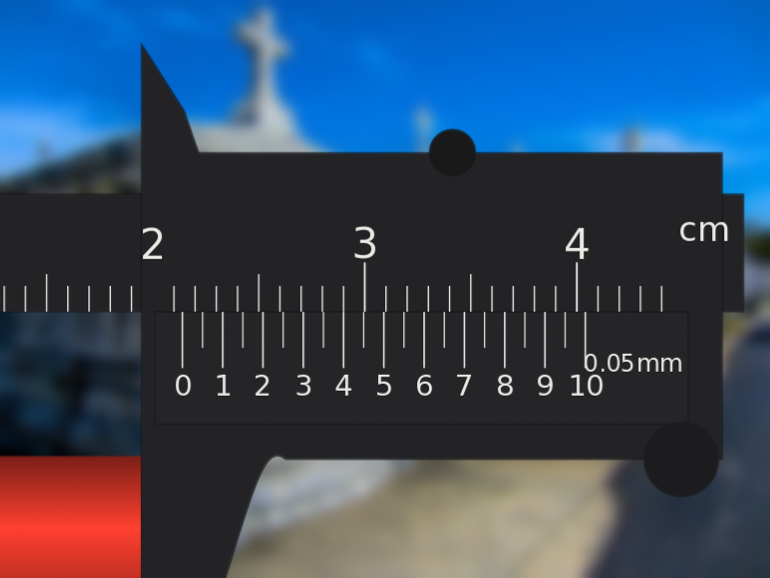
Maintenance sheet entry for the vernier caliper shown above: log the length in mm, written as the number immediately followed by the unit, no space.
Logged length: 21.4mm
